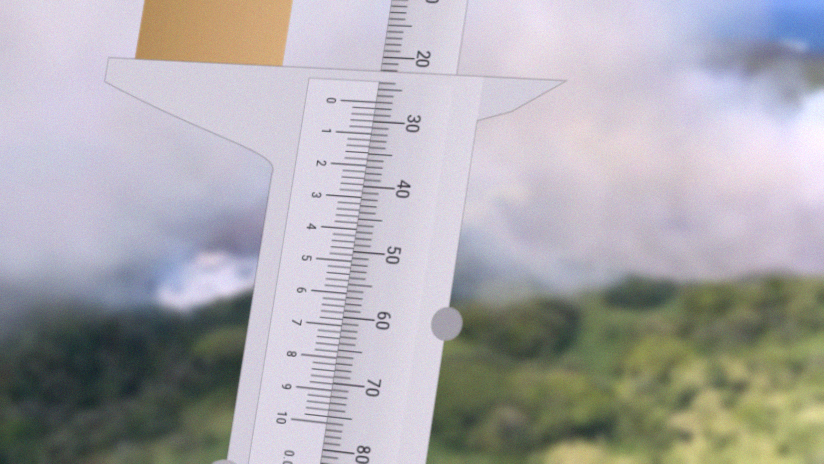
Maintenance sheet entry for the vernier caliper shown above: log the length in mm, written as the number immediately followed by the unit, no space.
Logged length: 27.0mm
